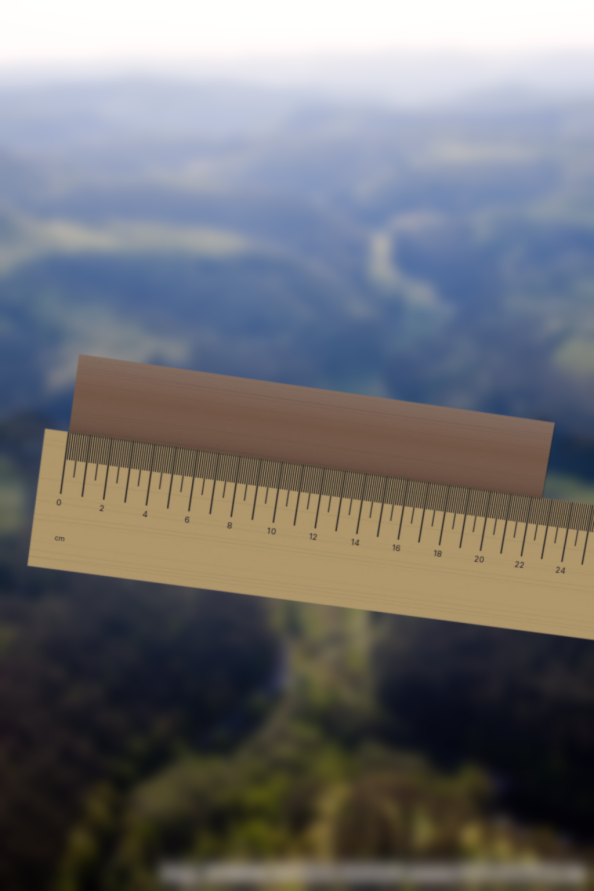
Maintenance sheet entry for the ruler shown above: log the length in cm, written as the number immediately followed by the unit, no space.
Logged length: 22.5cm
